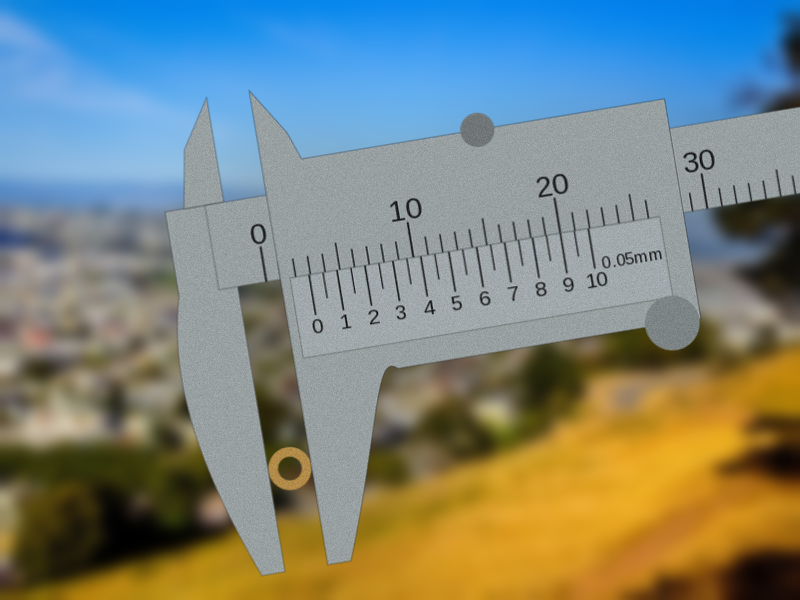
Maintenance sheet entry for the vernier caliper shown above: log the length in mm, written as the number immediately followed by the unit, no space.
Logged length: 2.9mm
